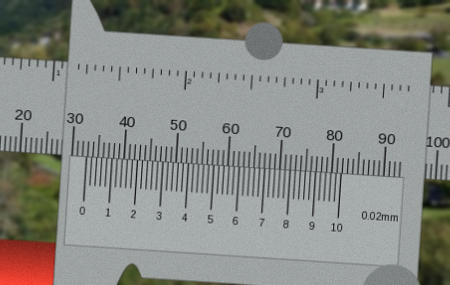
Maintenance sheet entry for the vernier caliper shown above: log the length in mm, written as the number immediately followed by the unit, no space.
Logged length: 32.8mm
